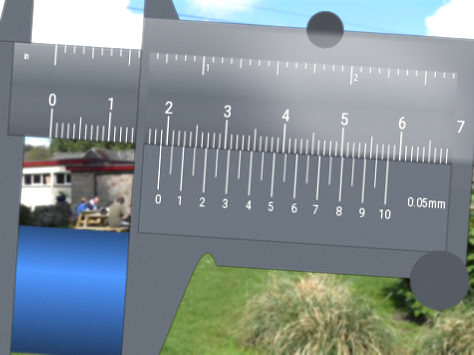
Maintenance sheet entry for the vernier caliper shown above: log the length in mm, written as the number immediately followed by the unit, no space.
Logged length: 19.0mm
